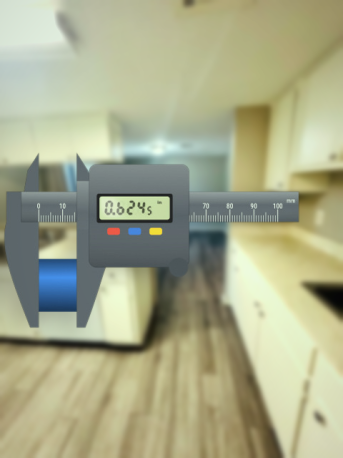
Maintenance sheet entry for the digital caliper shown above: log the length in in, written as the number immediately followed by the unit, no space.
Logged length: 0.6245in
